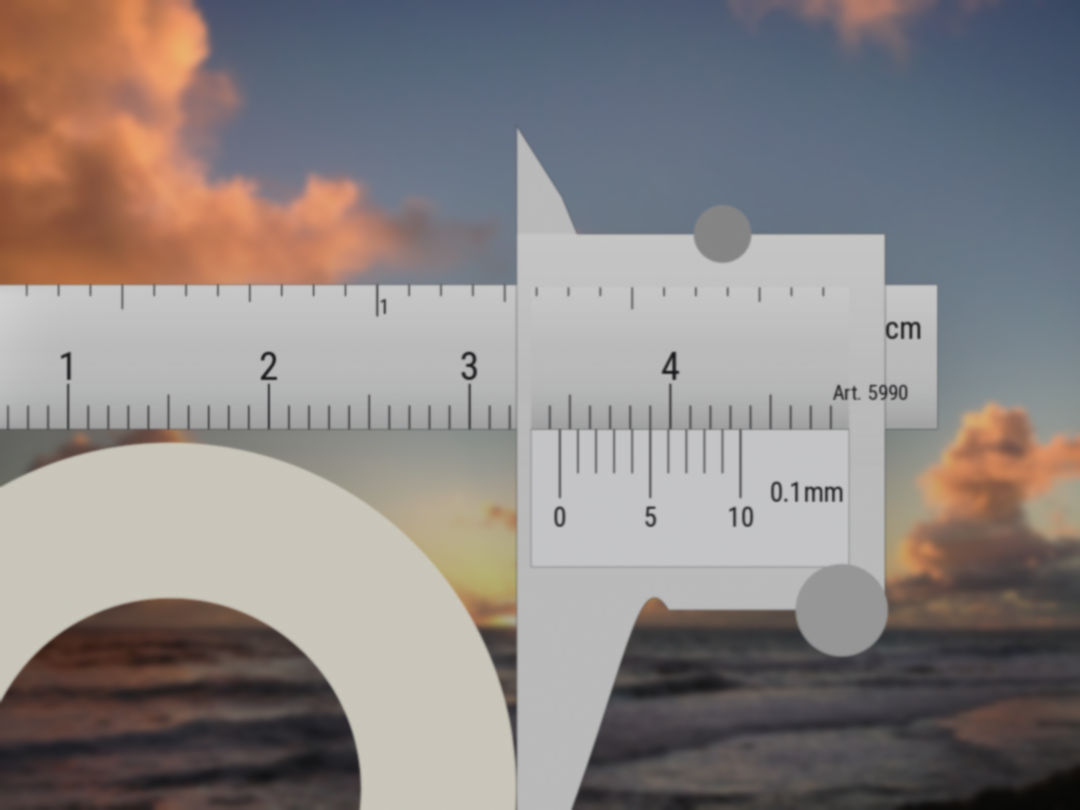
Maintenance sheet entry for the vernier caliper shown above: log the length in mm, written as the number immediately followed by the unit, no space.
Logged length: 34.5mm
